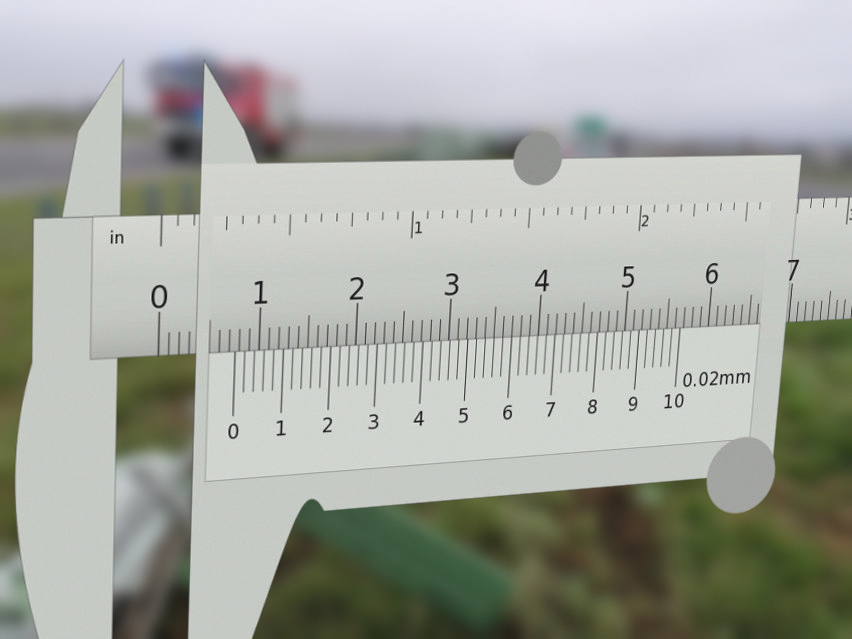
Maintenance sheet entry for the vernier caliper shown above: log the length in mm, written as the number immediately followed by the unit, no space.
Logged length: 7.6mm
